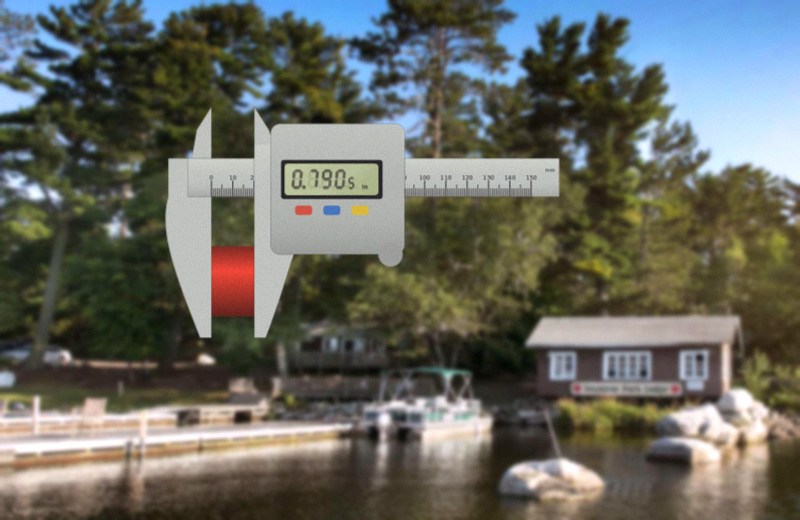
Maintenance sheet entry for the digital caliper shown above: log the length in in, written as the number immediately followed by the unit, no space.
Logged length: 0.7905in
